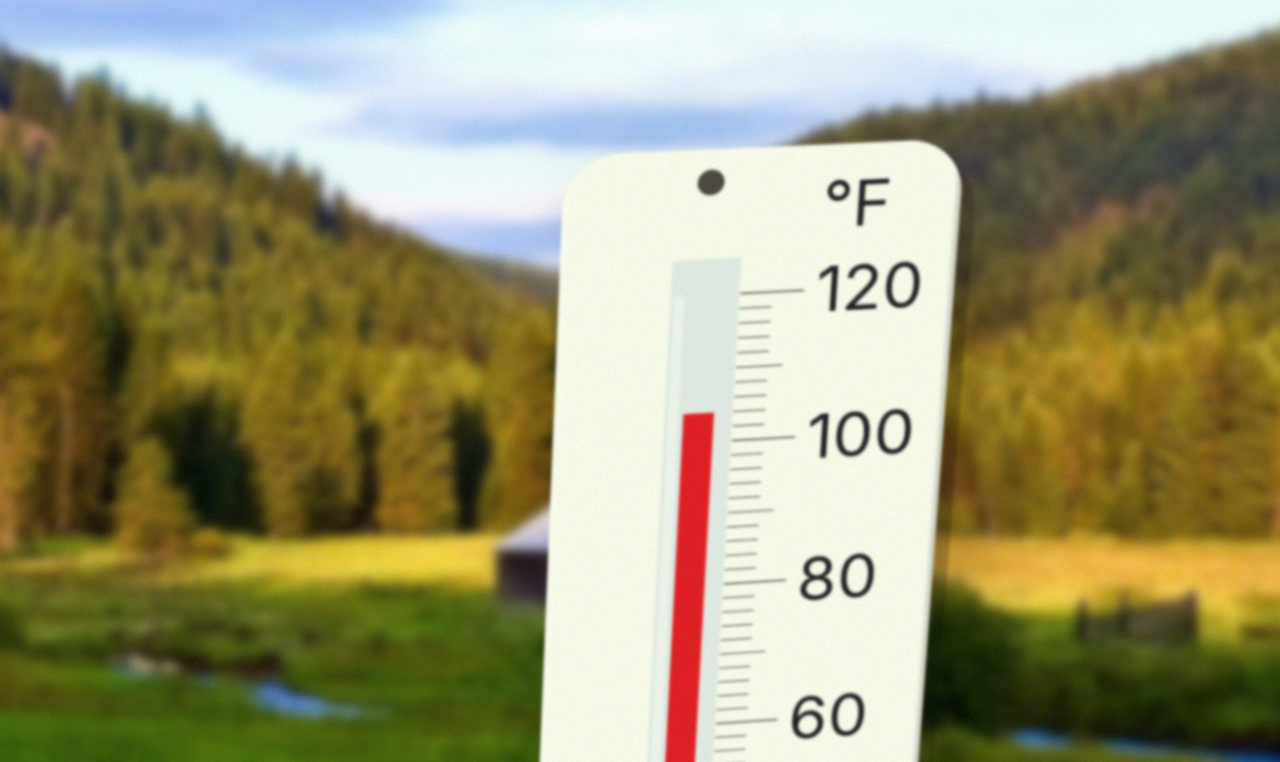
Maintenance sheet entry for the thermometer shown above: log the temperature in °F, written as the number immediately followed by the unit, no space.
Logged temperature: 104°F
